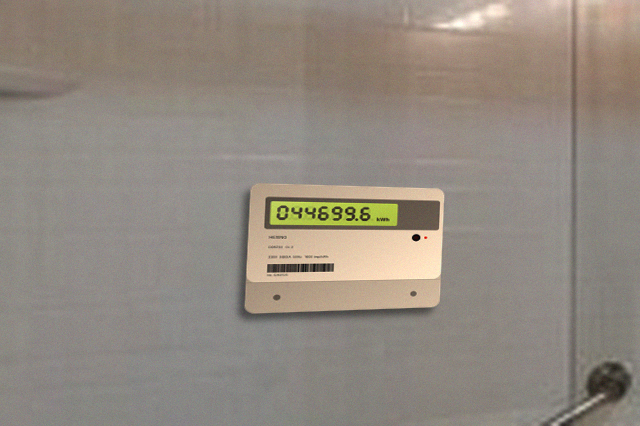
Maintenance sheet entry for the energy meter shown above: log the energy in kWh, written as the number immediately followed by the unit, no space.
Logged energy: 44699.6kWh
